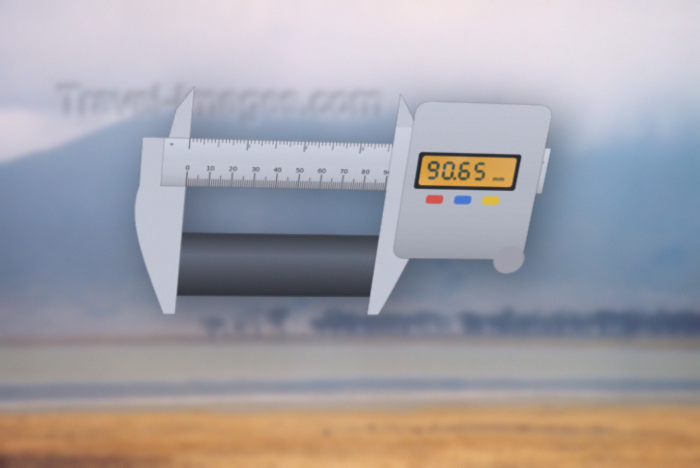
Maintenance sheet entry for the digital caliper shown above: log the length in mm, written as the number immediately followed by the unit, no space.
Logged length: 90.65mm
